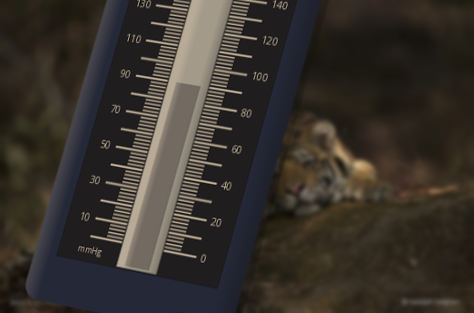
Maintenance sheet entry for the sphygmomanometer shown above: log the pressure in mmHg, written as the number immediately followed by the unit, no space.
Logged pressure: 90mmHg
